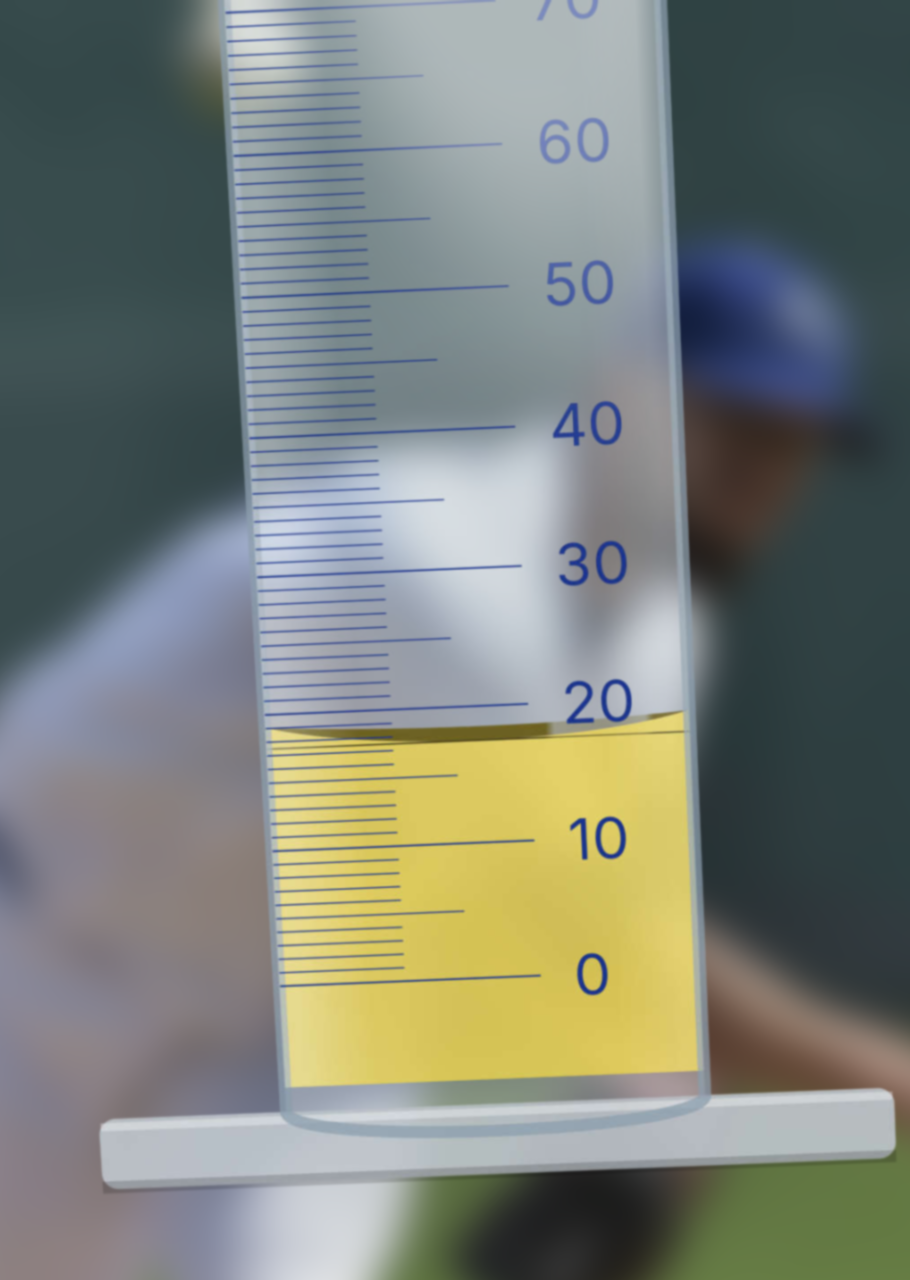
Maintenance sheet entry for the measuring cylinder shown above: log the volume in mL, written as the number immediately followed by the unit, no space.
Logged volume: 17.5mL
